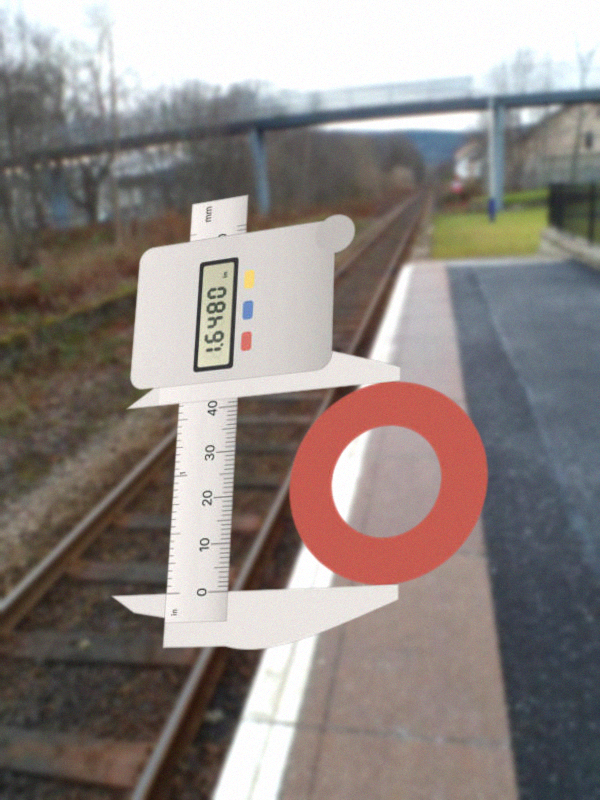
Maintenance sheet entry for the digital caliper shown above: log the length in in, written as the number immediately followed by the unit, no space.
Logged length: 1.6480in
